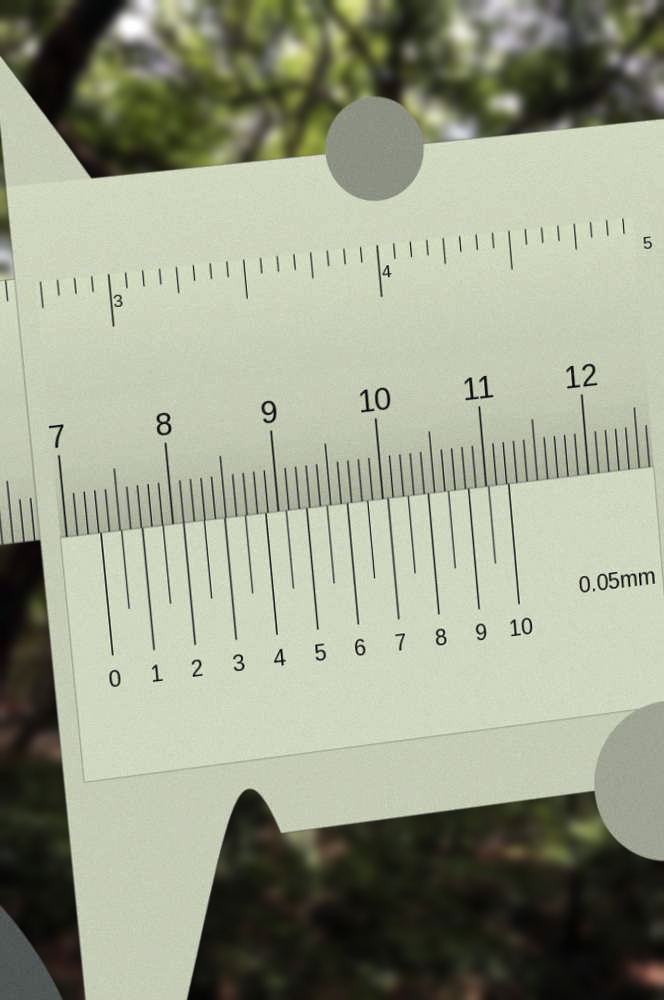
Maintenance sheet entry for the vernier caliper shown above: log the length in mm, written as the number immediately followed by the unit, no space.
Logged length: 73.2mm
